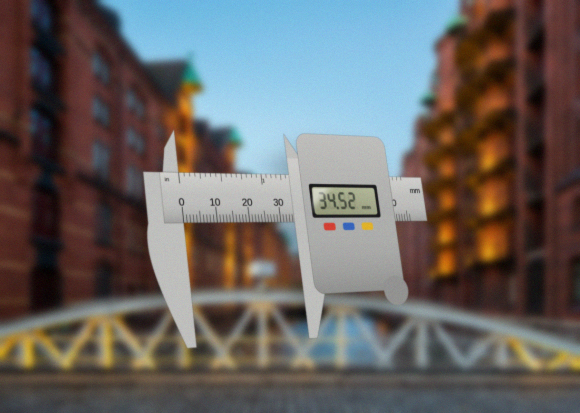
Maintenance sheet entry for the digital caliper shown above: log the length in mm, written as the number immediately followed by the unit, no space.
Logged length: 34.52mm
